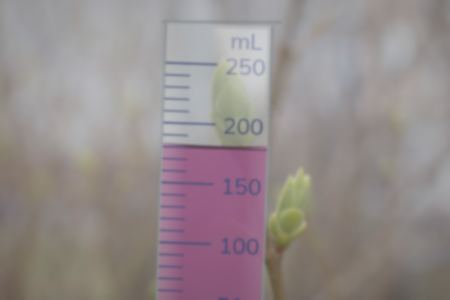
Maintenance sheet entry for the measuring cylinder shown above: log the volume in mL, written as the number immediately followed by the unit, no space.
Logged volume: 180mL
